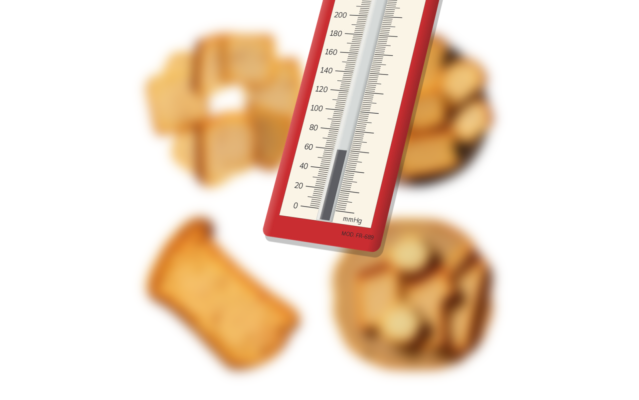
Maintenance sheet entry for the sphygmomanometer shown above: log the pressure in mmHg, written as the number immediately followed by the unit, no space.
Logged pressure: 60mmHg
